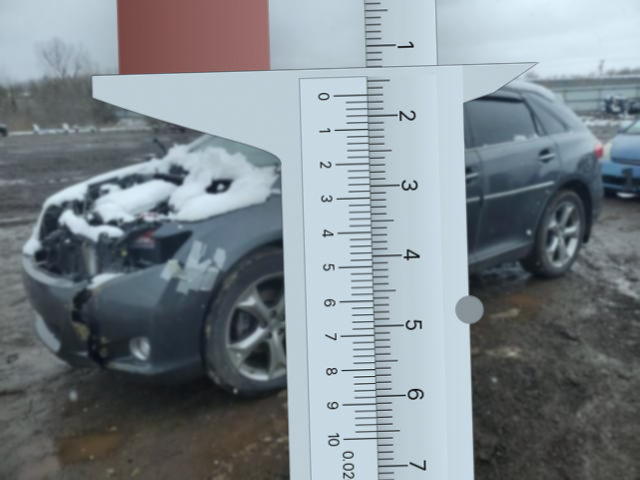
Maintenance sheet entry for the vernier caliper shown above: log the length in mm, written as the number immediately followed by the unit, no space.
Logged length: 17.0mm
